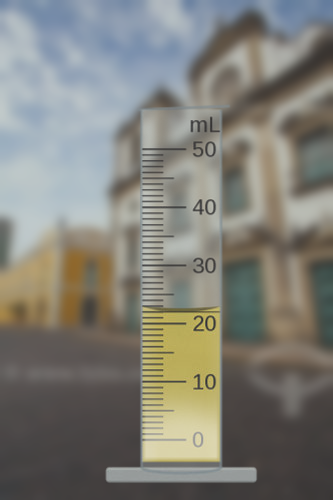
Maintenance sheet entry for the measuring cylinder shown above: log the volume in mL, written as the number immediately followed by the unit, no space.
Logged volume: 22mL
